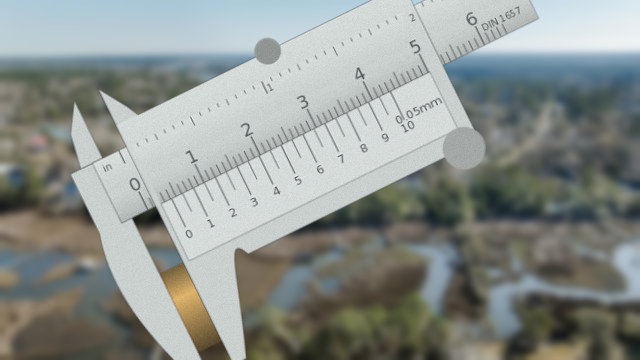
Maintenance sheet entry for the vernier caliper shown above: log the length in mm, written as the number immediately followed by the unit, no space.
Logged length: 4.2mm
